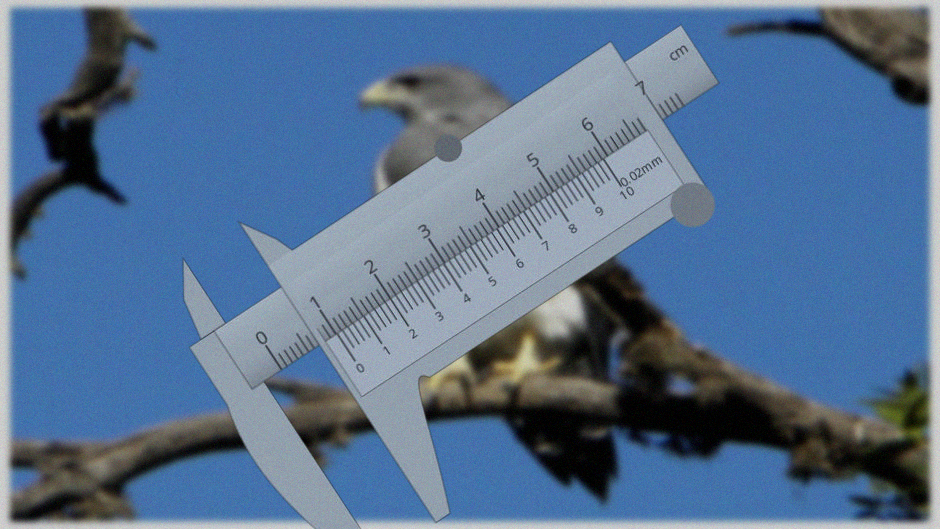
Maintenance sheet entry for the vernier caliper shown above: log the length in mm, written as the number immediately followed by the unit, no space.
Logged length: 10.2mm
